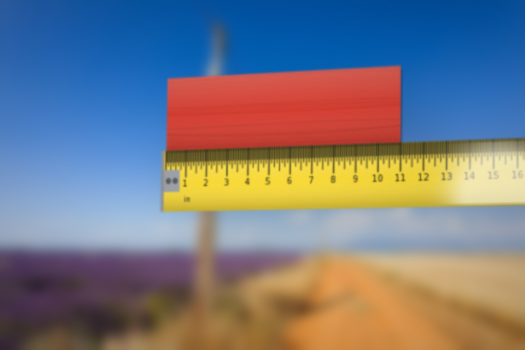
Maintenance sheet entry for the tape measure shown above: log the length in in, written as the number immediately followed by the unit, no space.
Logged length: 11in
